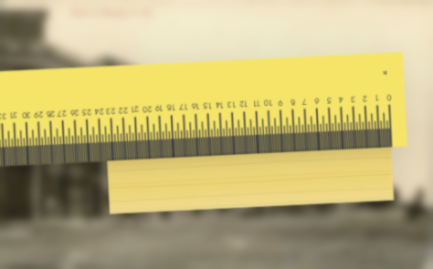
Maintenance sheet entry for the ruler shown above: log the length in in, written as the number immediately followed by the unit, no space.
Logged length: 23.5in
